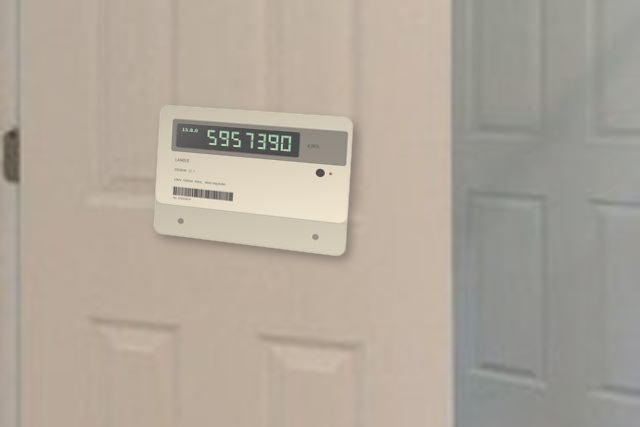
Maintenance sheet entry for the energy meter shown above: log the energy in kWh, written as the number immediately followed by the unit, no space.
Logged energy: 5957390kWh
